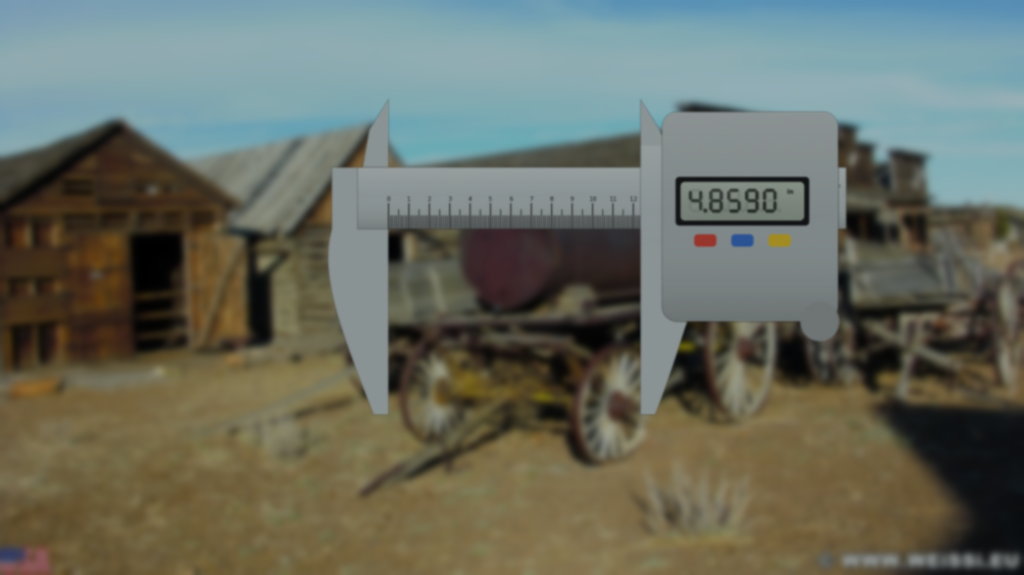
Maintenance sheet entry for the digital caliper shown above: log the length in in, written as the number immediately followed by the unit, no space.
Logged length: 4.8590in
